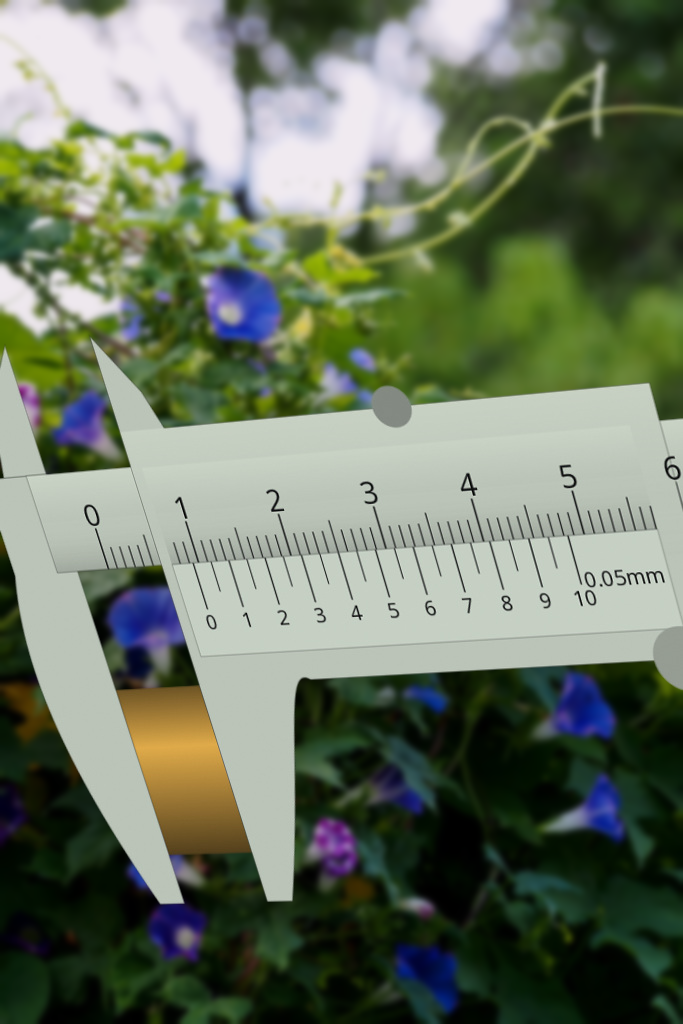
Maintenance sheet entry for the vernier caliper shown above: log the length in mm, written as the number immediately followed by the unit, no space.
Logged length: 9.4mm
